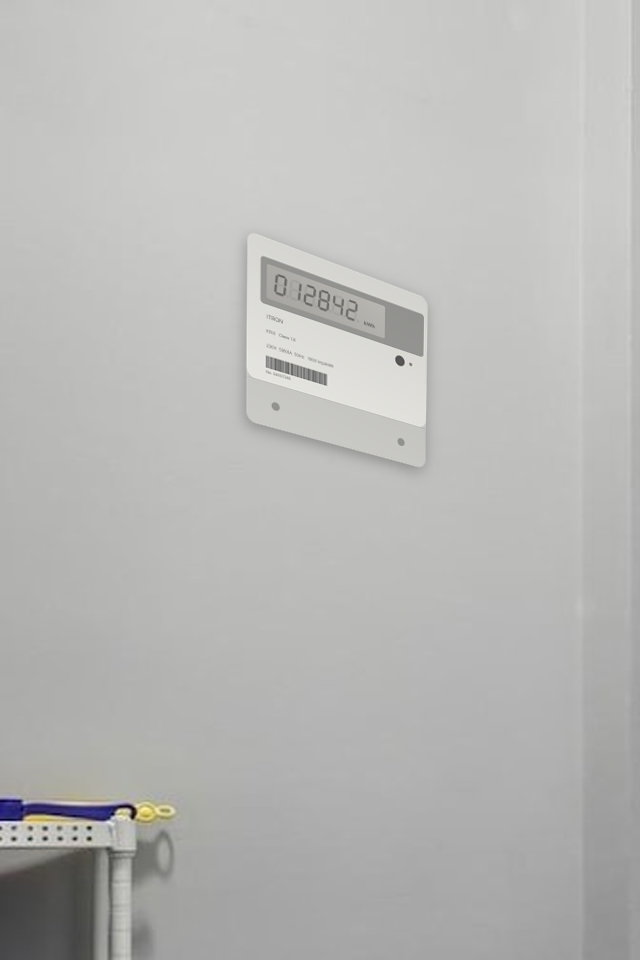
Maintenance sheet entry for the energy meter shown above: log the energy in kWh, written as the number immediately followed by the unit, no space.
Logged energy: 12842kWh
